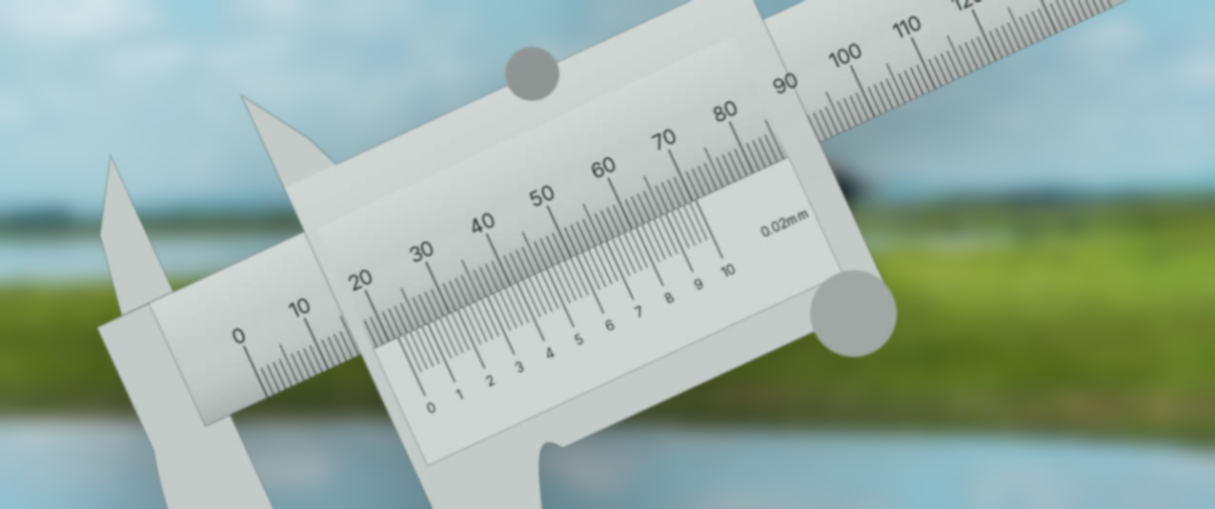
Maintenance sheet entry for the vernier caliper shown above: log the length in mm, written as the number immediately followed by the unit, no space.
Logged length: 21.5mm
